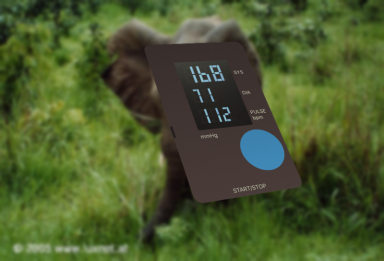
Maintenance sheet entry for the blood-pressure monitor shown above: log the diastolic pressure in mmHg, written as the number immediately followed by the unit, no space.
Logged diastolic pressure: 71mmHg
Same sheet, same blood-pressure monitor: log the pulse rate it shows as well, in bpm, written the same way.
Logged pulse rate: 112bpm
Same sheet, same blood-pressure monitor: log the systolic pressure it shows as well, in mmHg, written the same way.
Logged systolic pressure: 168mmHg
